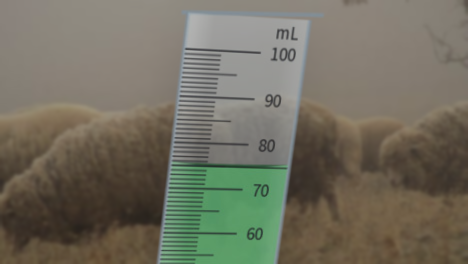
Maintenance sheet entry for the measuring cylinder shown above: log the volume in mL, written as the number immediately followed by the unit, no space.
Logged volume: 75mL
